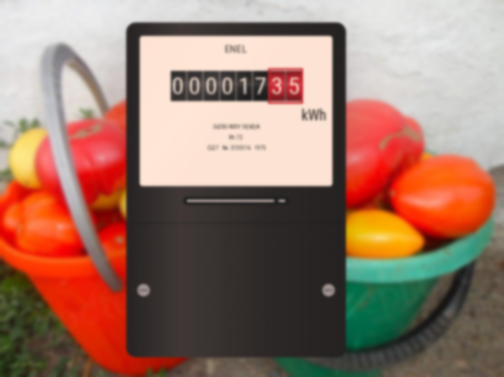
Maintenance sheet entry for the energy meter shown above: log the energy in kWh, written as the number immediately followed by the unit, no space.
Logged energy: 17.35kWh
